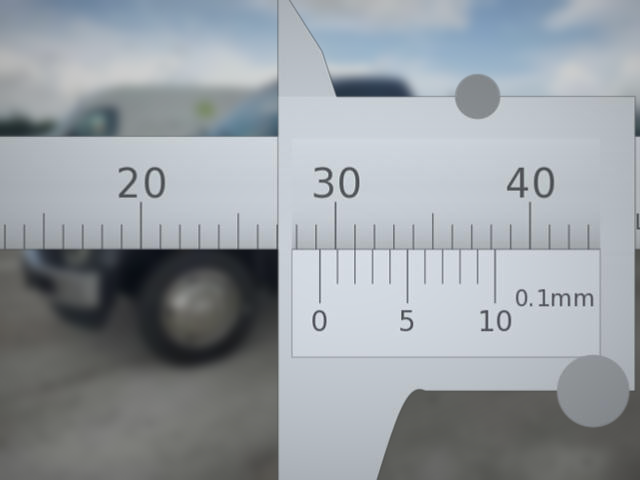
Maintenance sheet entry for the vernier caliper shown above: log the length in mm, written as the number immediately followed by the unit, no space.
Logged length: 29.2mm
